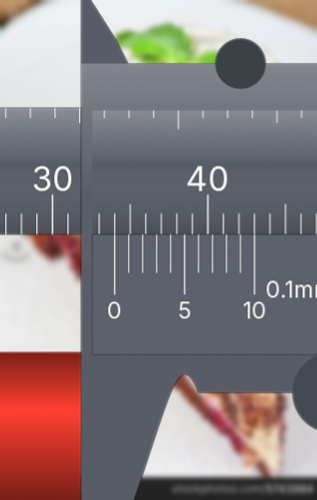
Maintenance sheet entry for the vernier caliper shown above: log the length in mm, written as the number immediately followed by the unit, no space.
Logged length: 34.0mm
